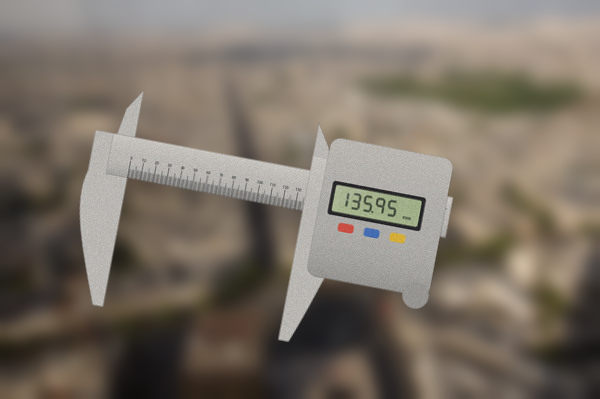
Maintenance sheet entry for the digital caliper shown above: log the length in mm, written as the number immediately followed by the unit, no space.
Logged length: 135.95mm
